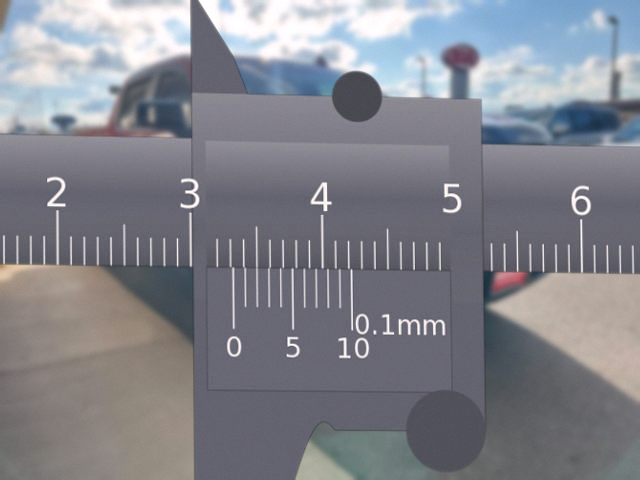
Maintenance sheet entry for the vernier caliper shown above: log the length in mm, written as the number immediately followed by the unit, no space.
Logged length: 33.2mm
